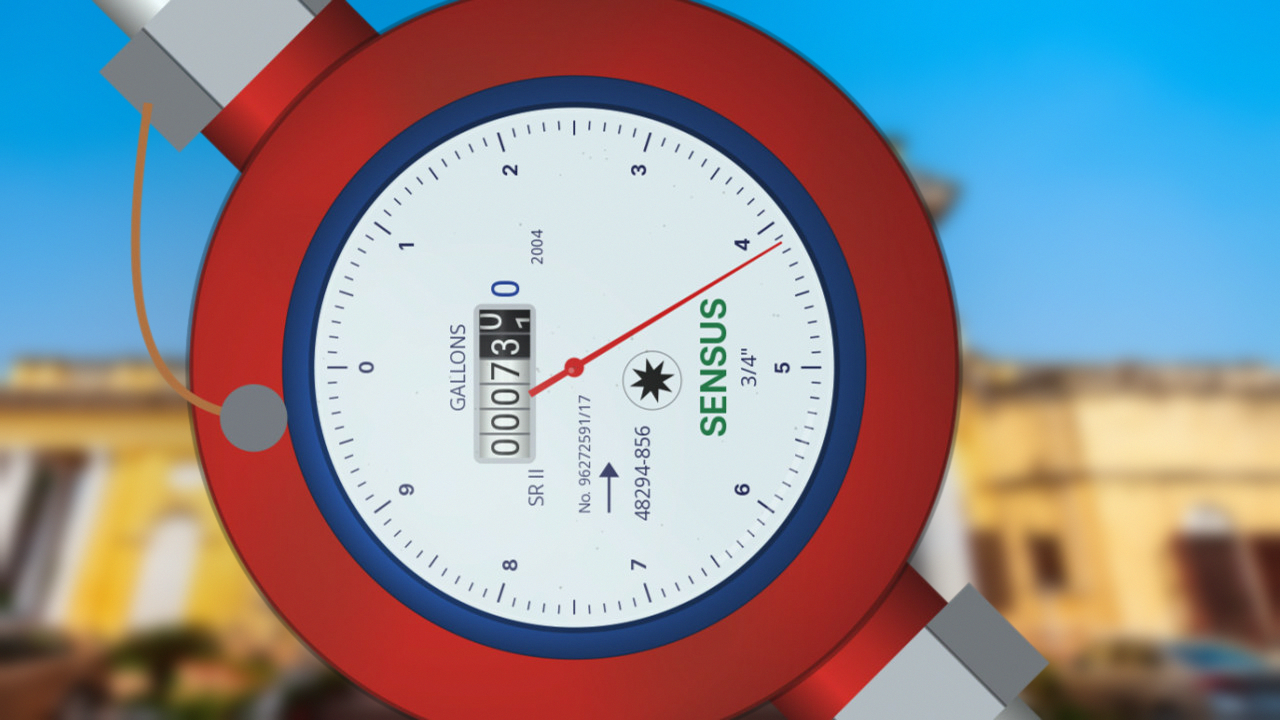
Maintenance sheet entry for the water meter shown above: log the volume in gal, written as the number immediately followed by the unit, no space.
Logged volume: 7304.1gal
